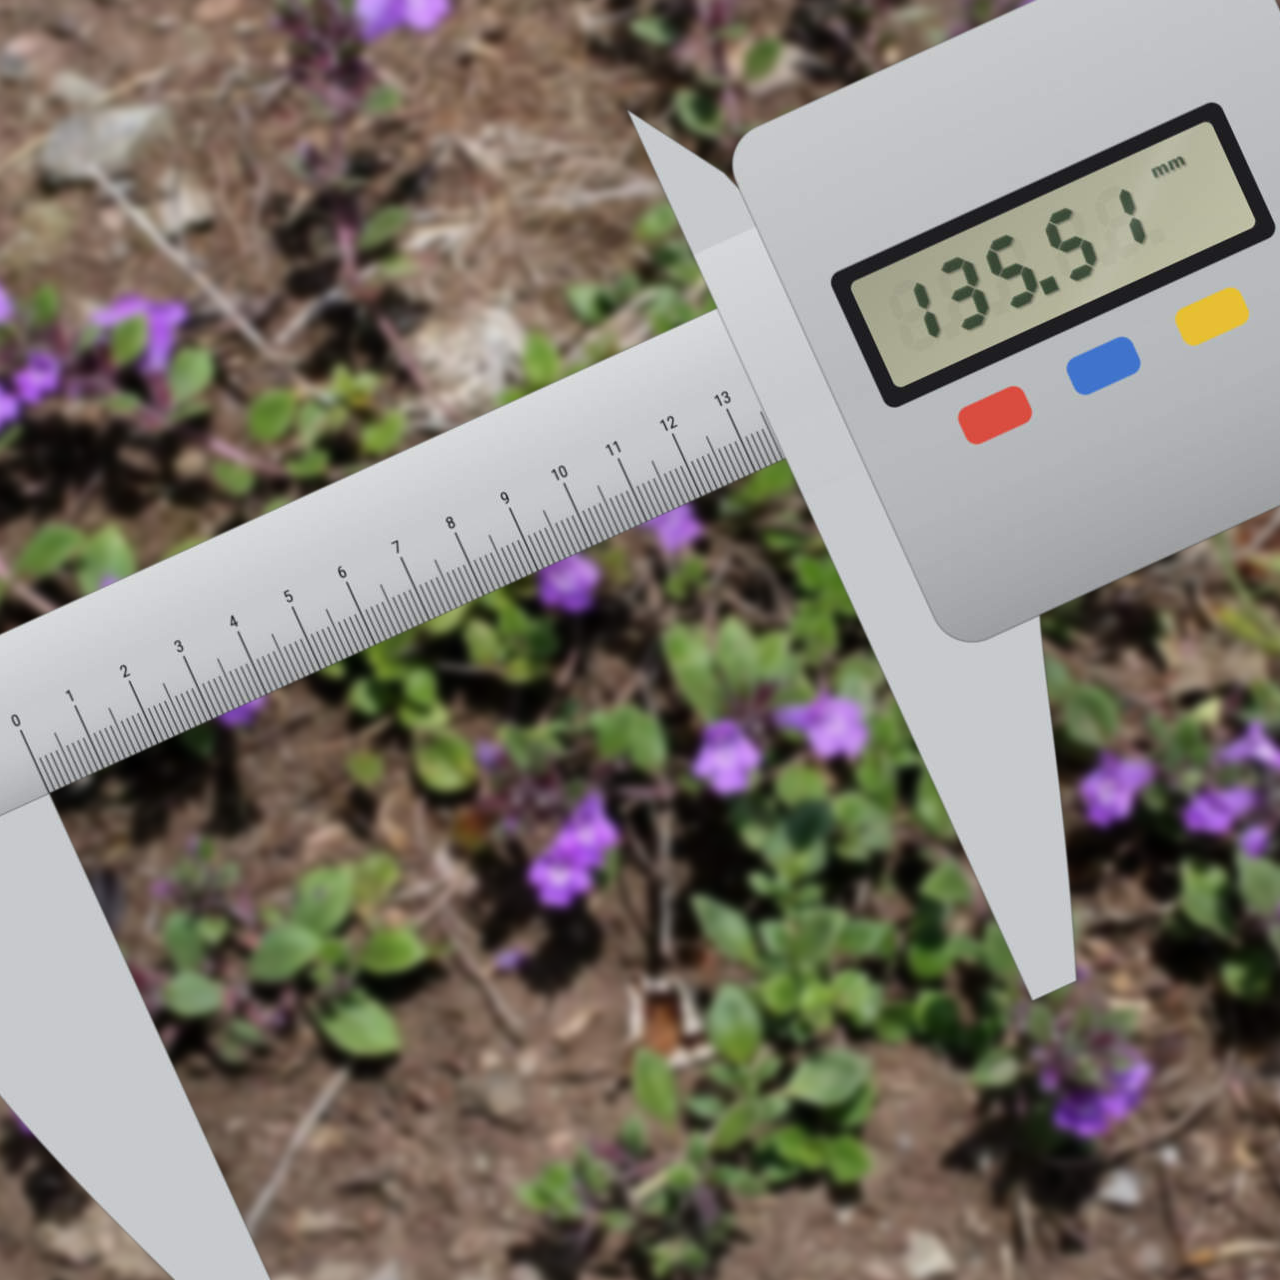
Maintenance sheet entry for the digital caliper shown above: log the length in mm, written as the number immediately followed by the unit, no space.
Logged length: 135.51mm
